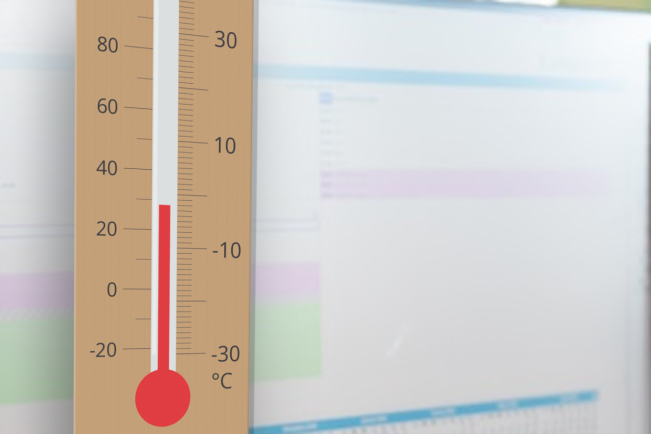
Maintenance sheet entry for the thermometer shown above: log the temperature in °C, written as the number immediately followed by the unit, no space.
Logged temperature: -2°C
